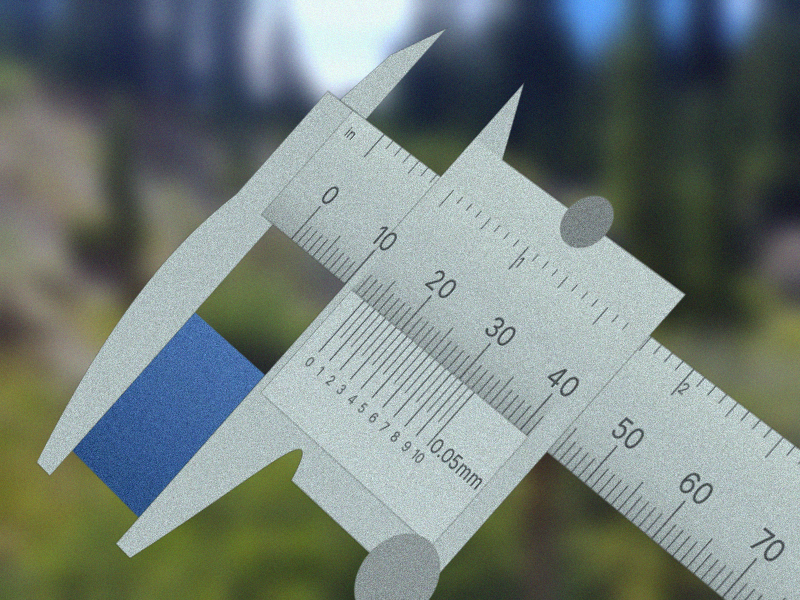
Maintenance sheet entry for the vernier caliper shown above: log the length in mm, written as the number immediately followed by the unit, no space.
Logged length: 13.6mm
